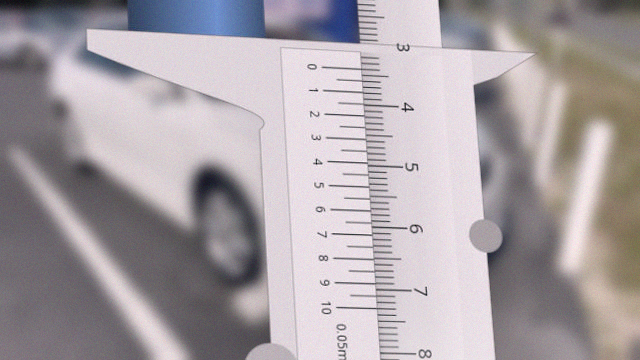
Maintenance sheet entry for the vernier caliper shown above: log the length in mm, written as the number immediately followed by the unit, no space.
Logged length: 34.0mm
